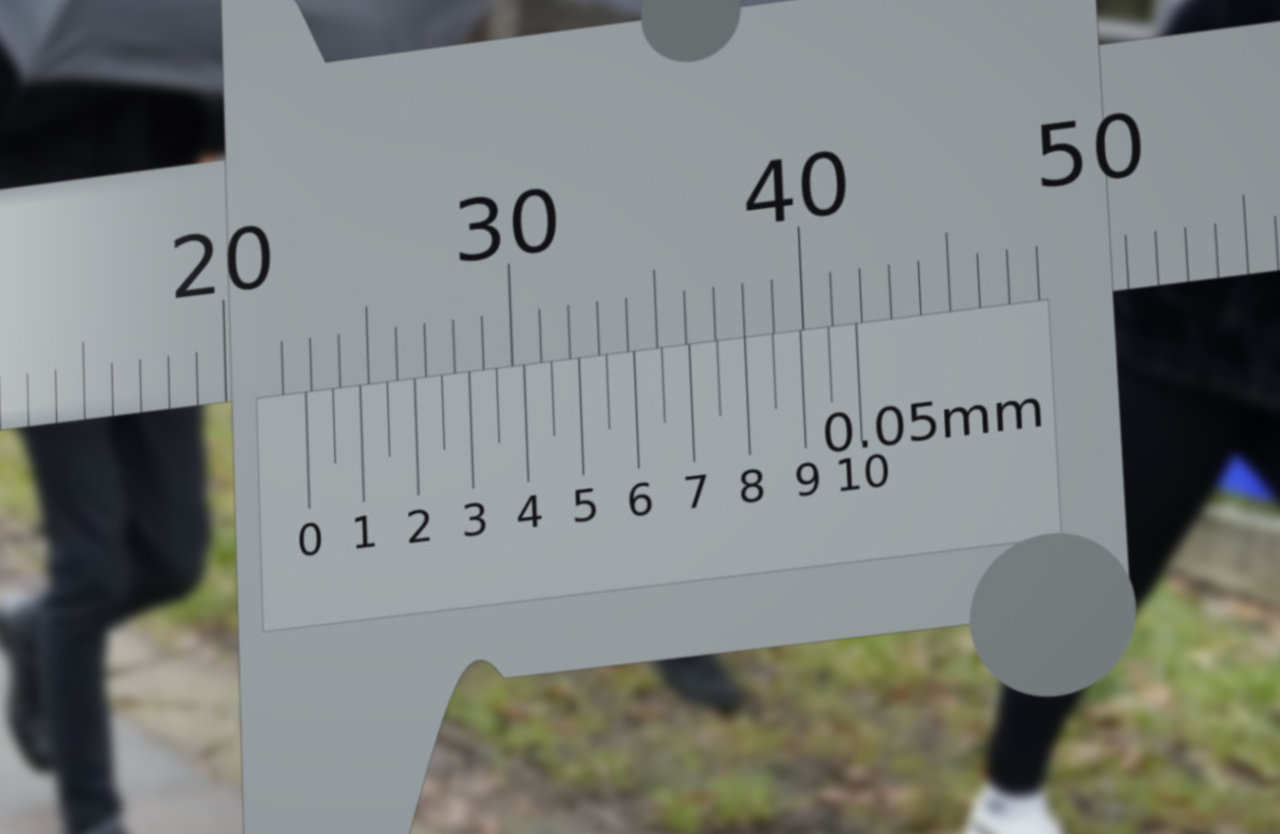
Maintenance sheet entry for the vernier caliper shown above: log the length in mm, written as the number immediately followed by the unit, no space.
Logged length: 22.8mm
